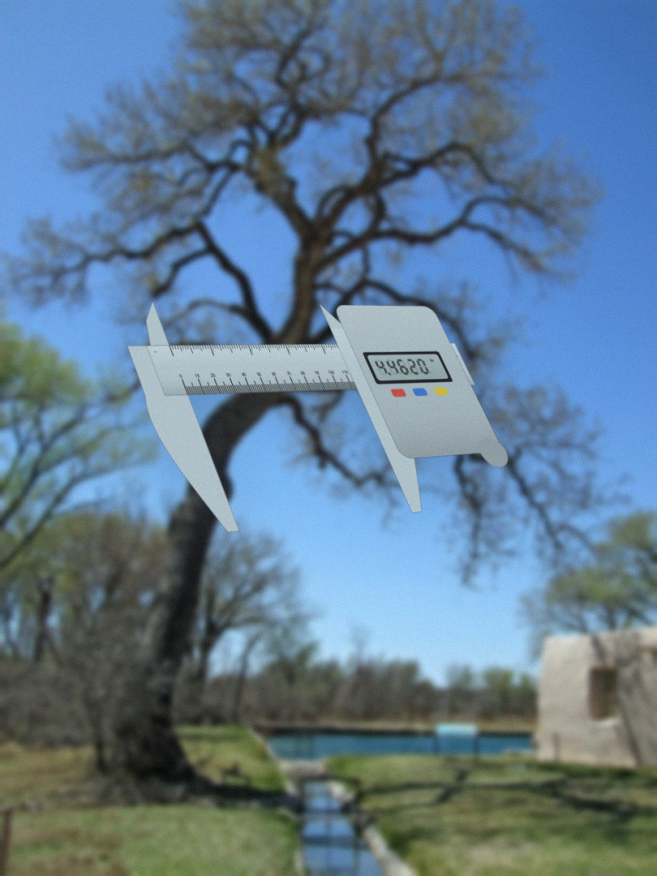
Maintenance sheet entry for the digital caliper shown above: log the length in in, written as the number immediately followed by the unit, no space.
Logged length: 4.4620in
